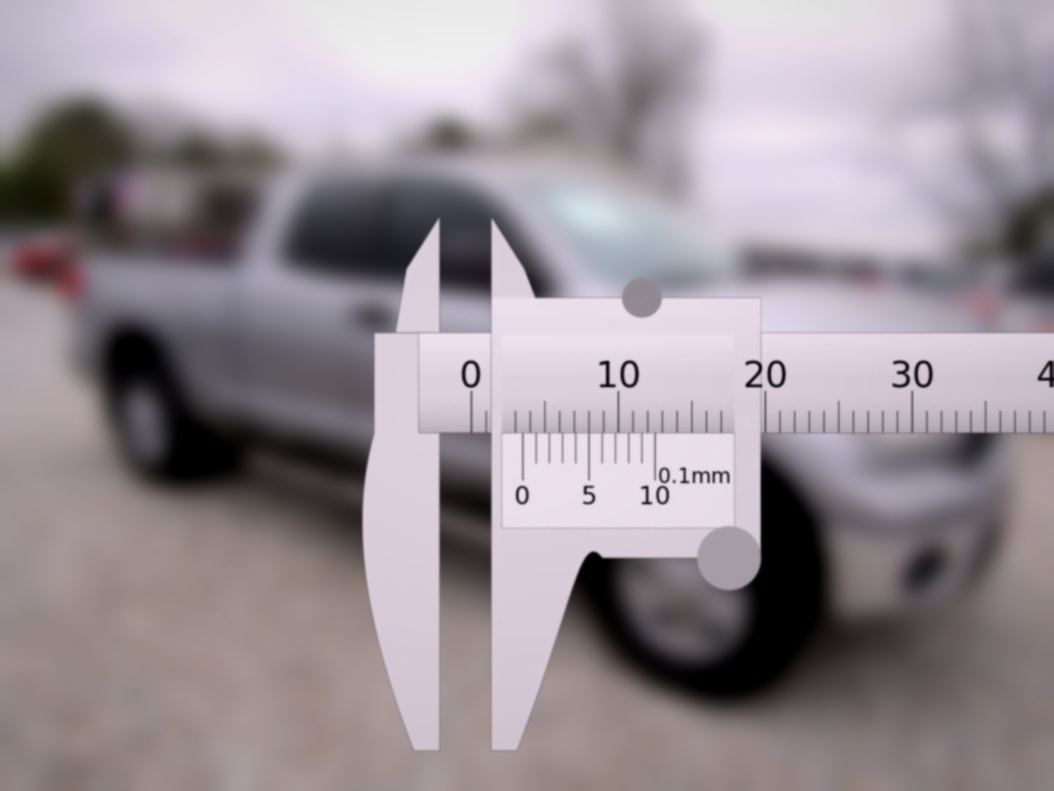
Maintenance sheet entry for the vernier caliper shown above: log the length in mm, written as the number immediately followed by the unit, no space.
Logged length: 3.5mm
